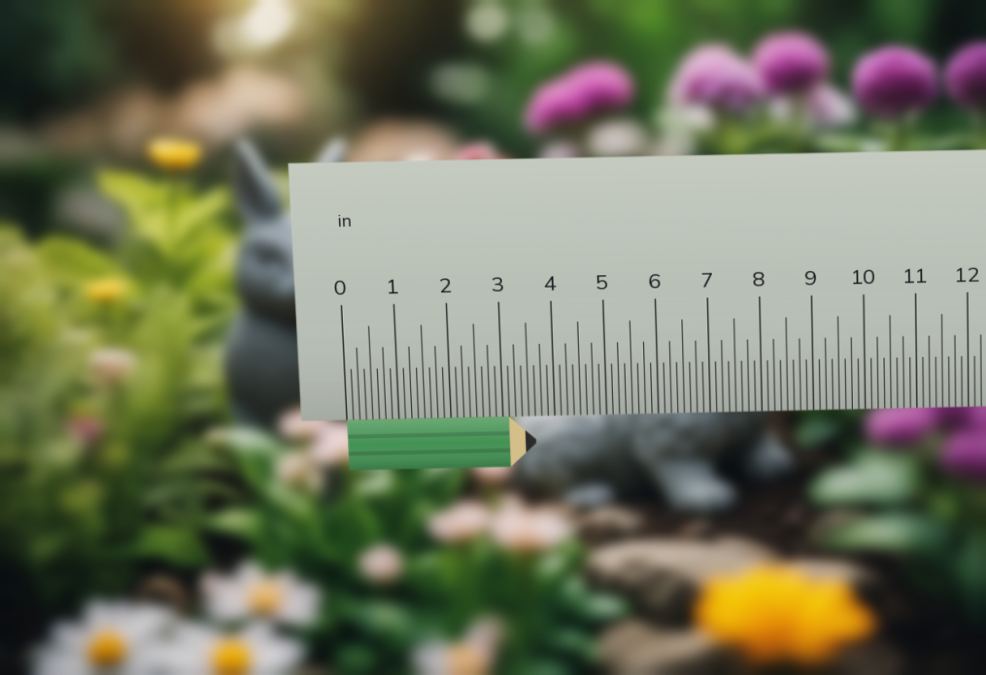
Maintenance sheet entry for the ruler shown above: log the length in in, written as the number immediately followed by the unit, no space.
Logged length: 3.625in
